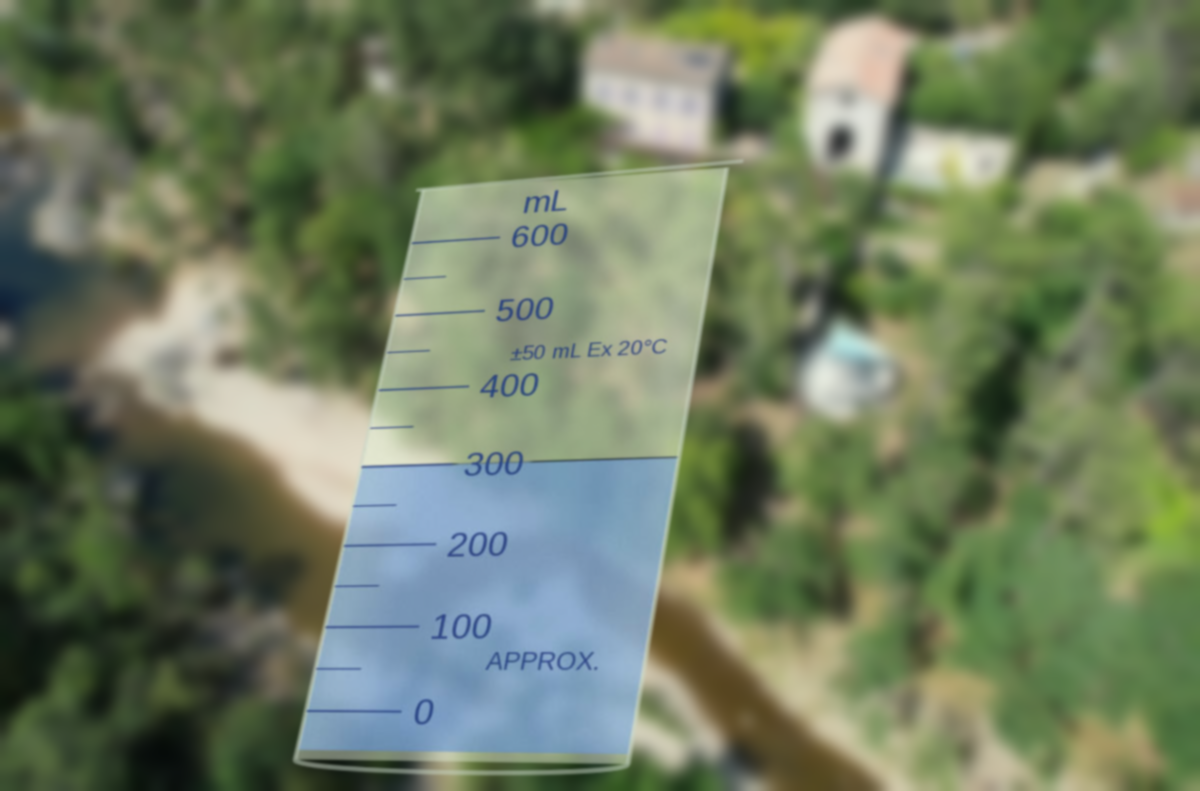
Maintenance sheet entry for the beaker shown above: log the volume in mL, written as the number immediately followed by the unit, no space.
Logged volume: 300mL
